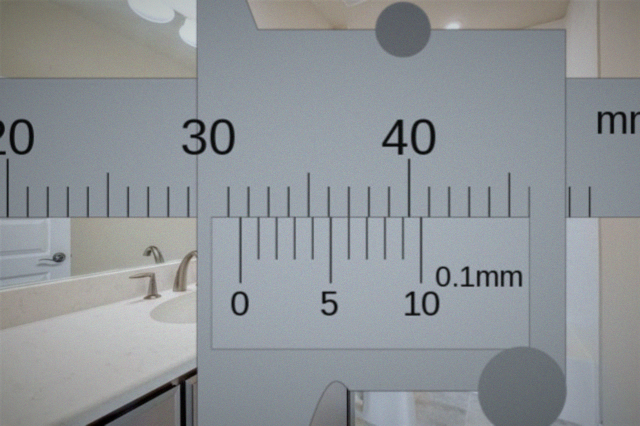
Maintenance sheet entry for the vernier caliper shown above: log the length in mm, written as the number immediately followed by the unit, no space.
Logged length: 31.6mm
